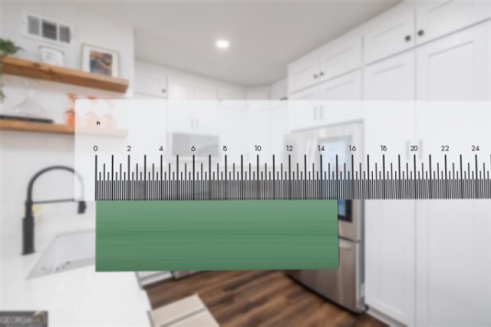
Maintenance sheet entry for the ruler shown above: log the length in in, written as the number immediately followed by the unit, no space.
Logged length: 15in
